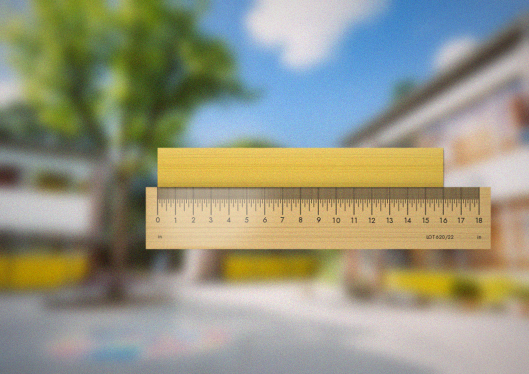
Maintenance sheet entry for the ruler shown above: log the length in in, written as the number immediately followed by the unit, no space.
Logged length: 16in
